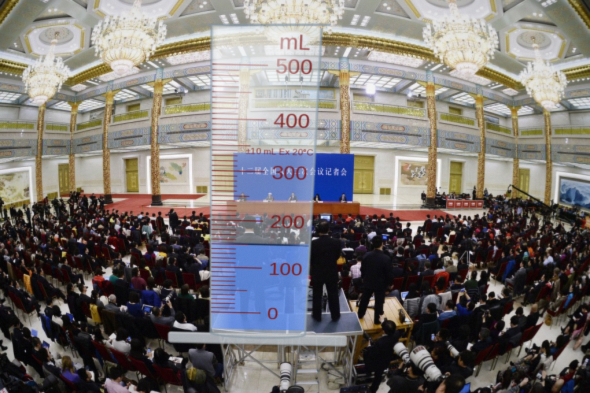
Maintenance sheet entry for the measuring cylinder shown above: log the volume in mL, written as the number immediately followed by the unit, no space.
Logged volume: 150mL
